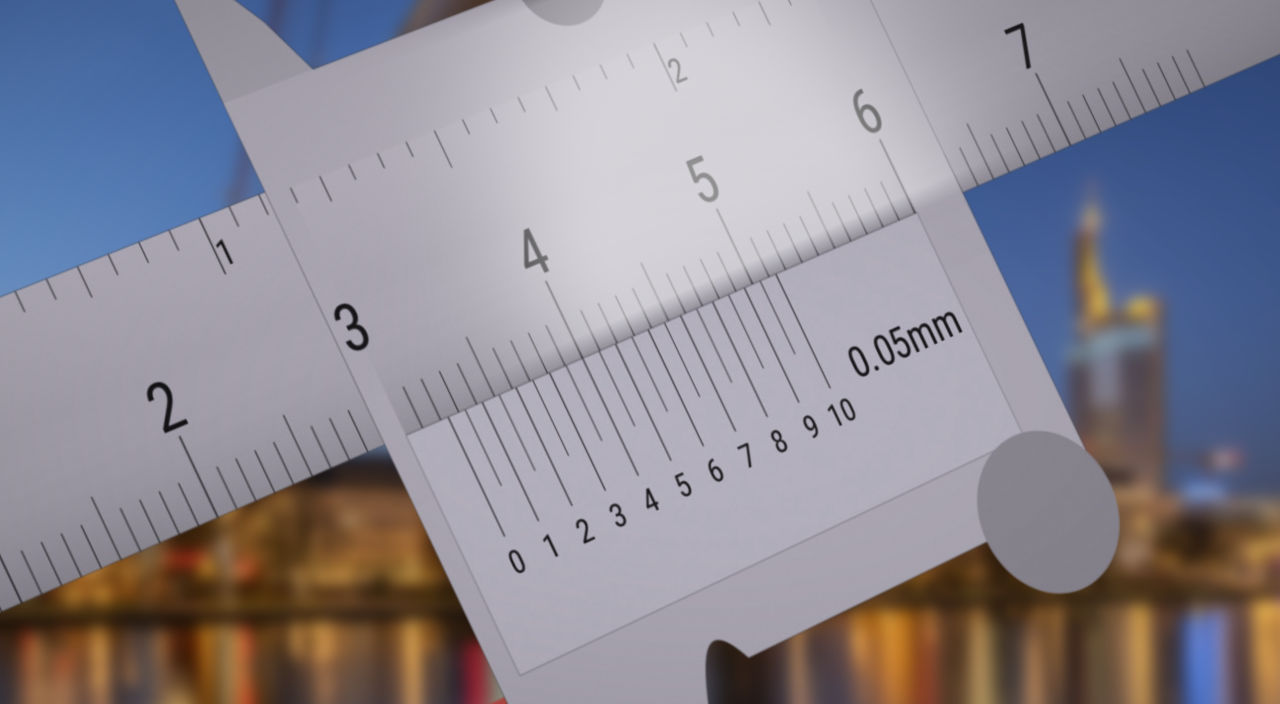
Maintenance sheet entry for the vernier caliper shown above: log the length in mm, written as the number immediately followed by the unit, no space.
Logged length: 32.4mm
